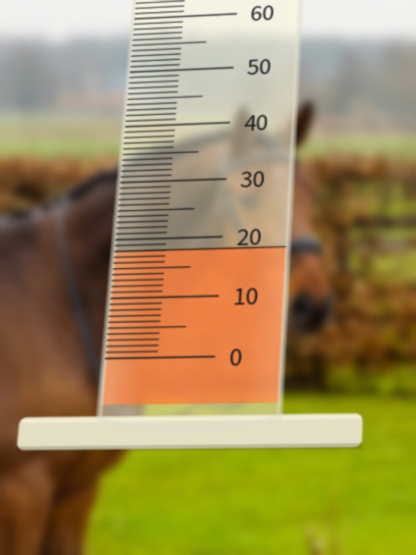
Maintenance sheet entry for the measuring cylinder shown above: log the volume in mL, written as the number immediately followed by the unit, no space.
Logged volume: 18mL
